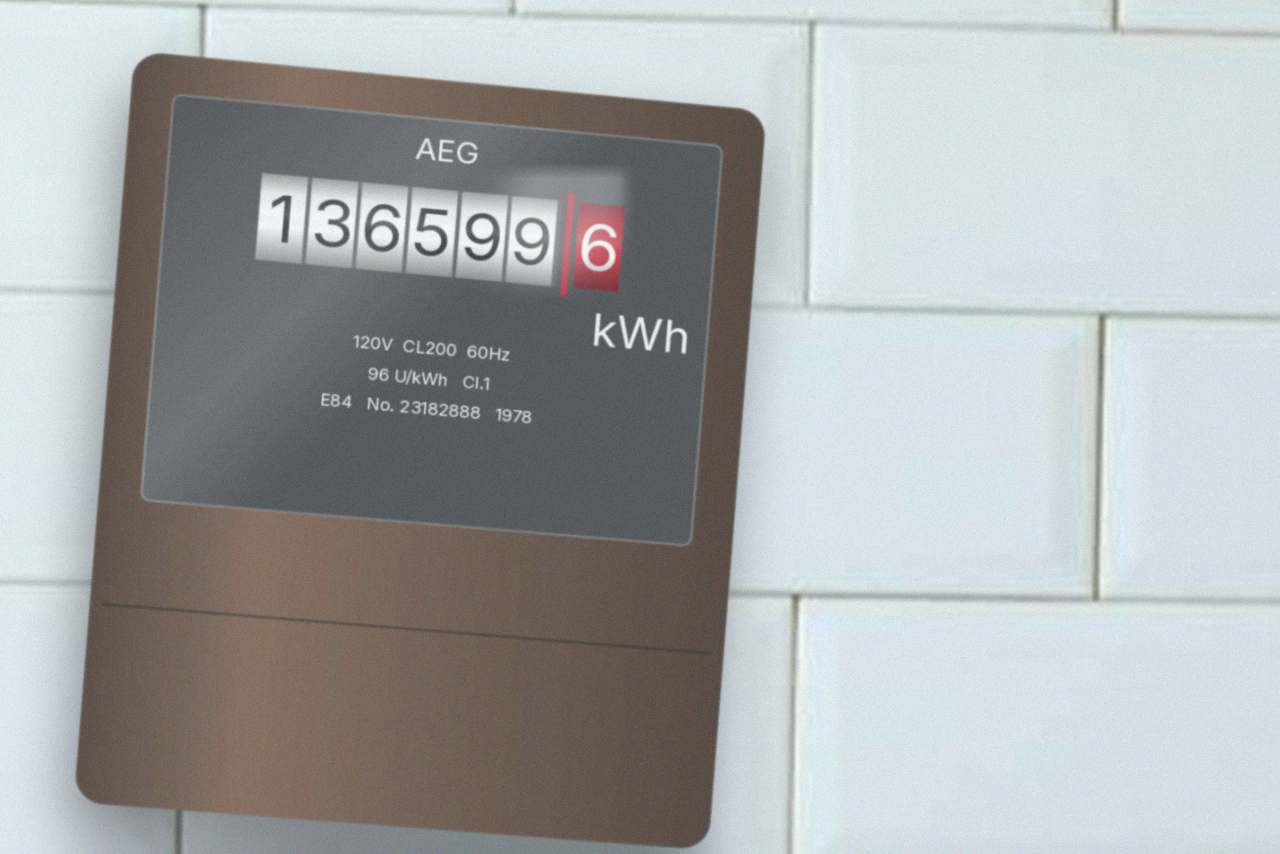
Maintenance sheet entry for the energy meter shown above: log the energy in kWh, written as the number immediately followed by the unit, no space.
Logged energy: 136599.6kWh
